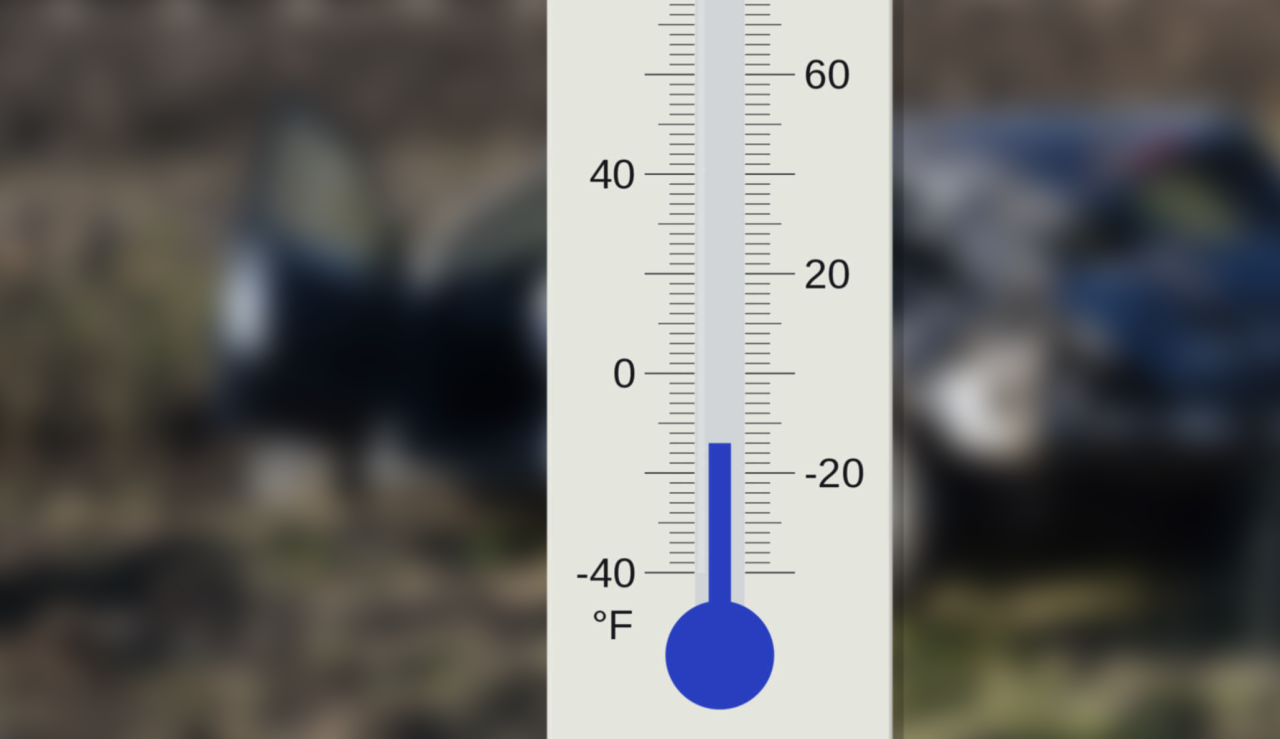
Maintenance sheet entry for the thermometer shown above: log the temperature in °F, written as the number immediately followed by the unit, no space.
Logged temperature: -14°F
